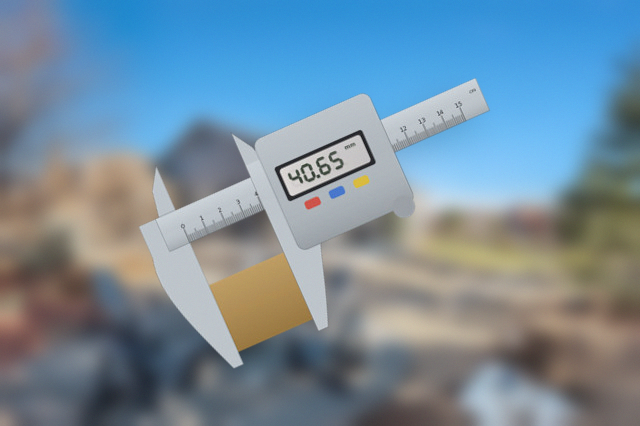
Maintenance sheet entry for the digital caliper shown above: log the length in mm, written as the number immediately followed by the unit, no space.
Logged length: 40.65mm
